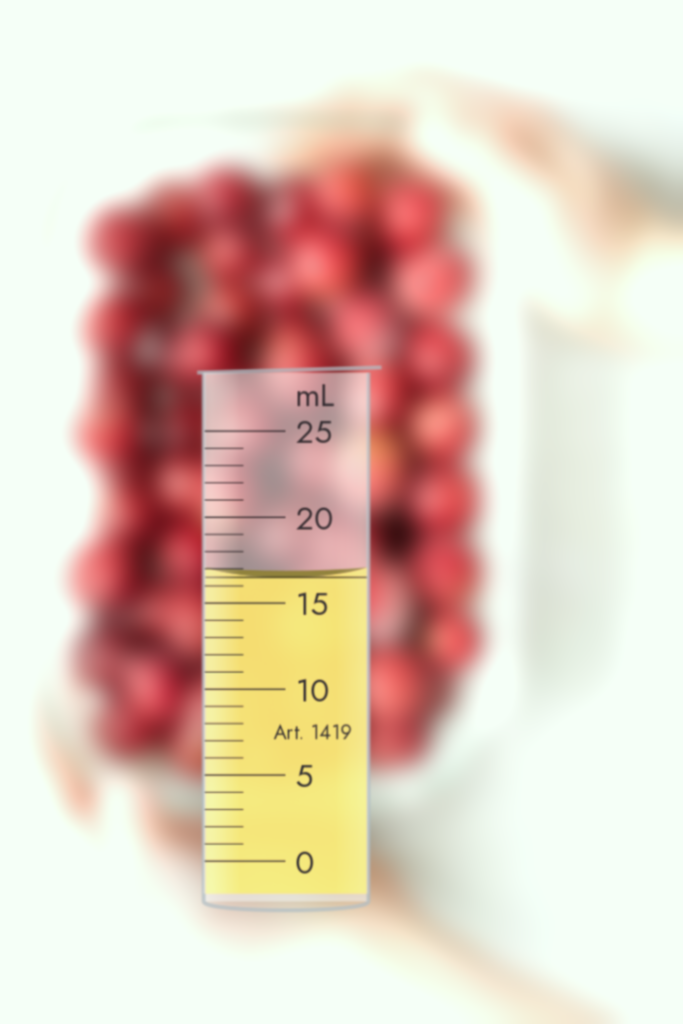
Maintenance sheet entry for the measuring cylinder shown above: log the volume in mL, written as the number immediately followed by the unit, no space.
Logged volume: 16.5mL
